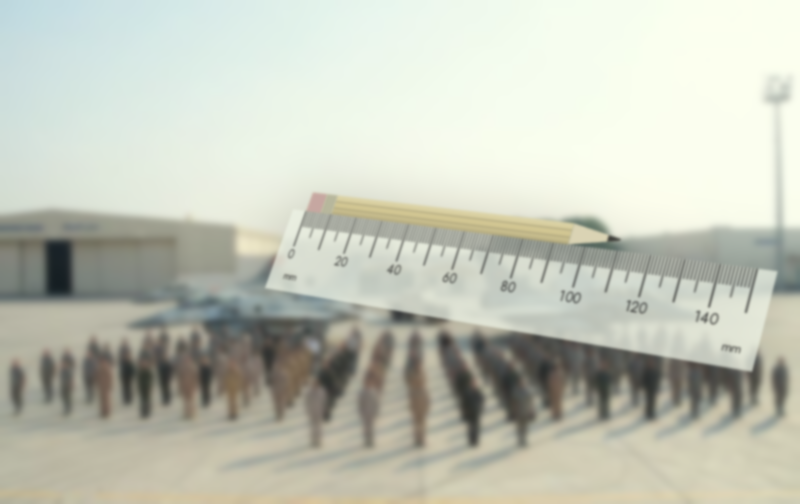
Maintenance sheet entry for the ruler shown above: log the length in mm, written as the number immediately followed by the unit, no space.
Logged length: 110mm
